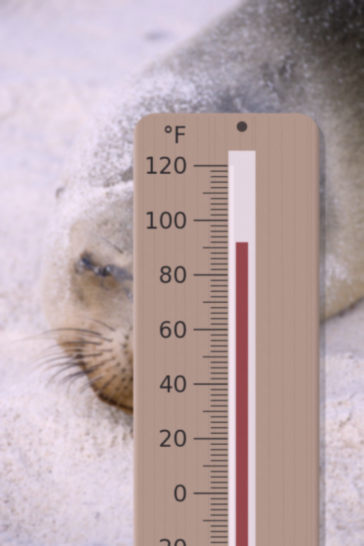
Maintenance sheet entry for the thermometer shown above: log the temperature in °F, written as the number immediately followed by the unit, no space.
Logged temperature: 92°F
